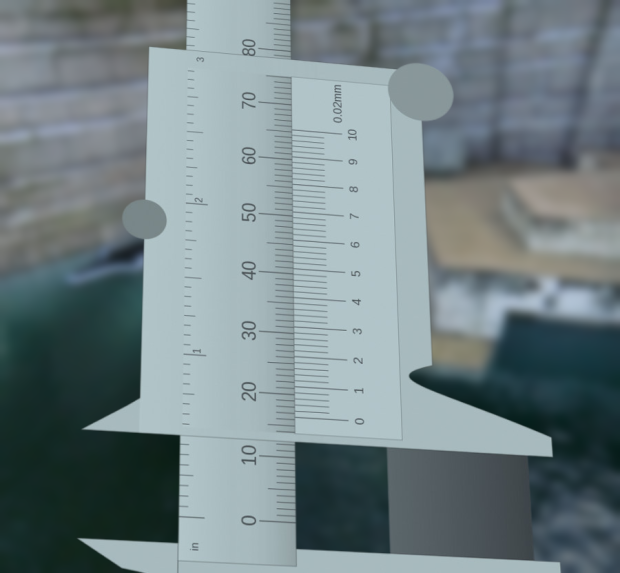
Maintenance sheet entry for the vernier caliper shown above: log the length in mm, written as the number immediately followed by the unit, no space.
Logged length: 16.4mm
